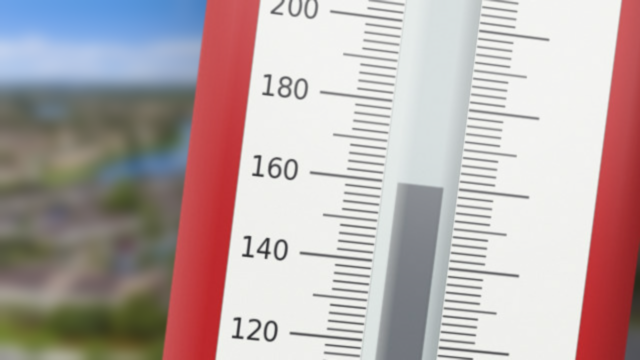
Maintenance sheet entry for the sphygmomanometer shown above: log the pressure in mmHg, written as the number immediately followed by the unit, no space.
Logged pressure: 160mmHg
